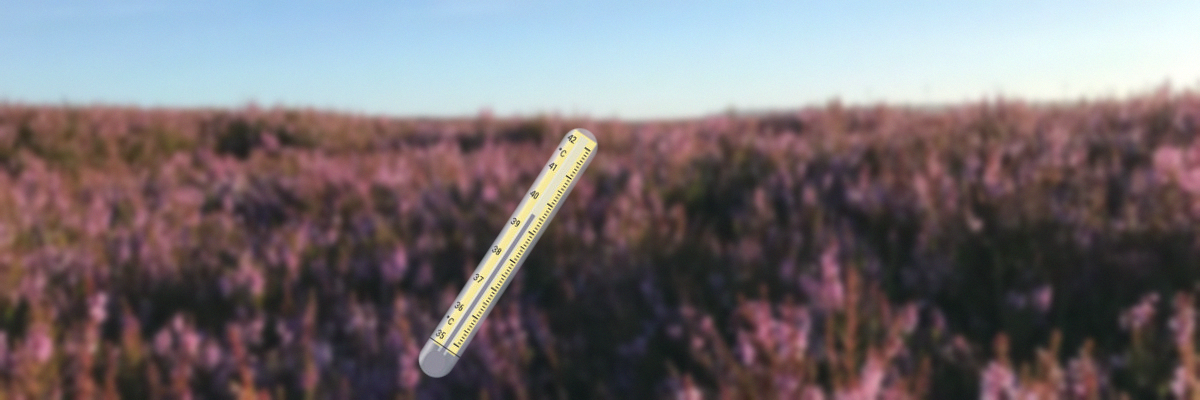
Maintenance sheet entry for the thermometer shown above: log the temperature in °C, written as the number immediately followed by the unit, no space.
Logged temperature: 39.5°C
